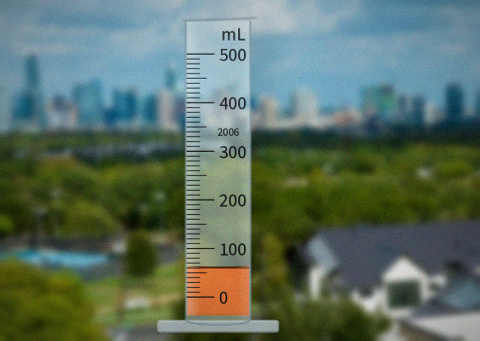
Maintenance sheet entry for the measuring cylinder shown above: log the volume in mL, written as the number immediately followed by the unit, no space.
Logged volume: 60mL
